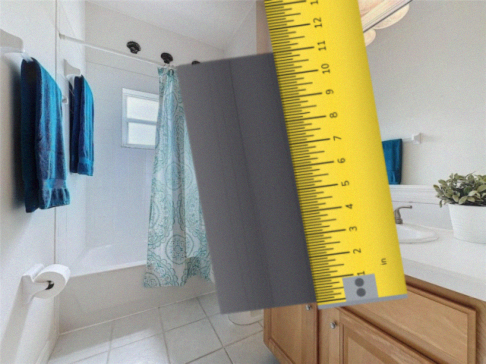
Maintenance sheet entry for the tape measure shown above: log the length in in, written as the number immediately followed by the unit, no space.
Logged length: 11in
